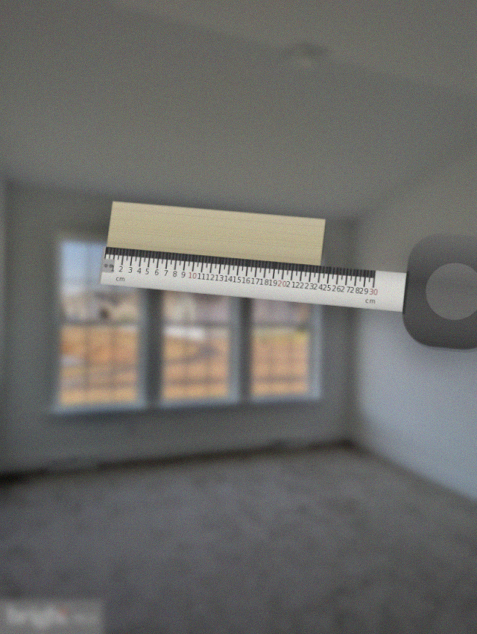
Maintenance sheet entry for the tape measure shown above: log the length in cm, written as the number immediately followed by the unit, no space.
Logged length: 24cm
